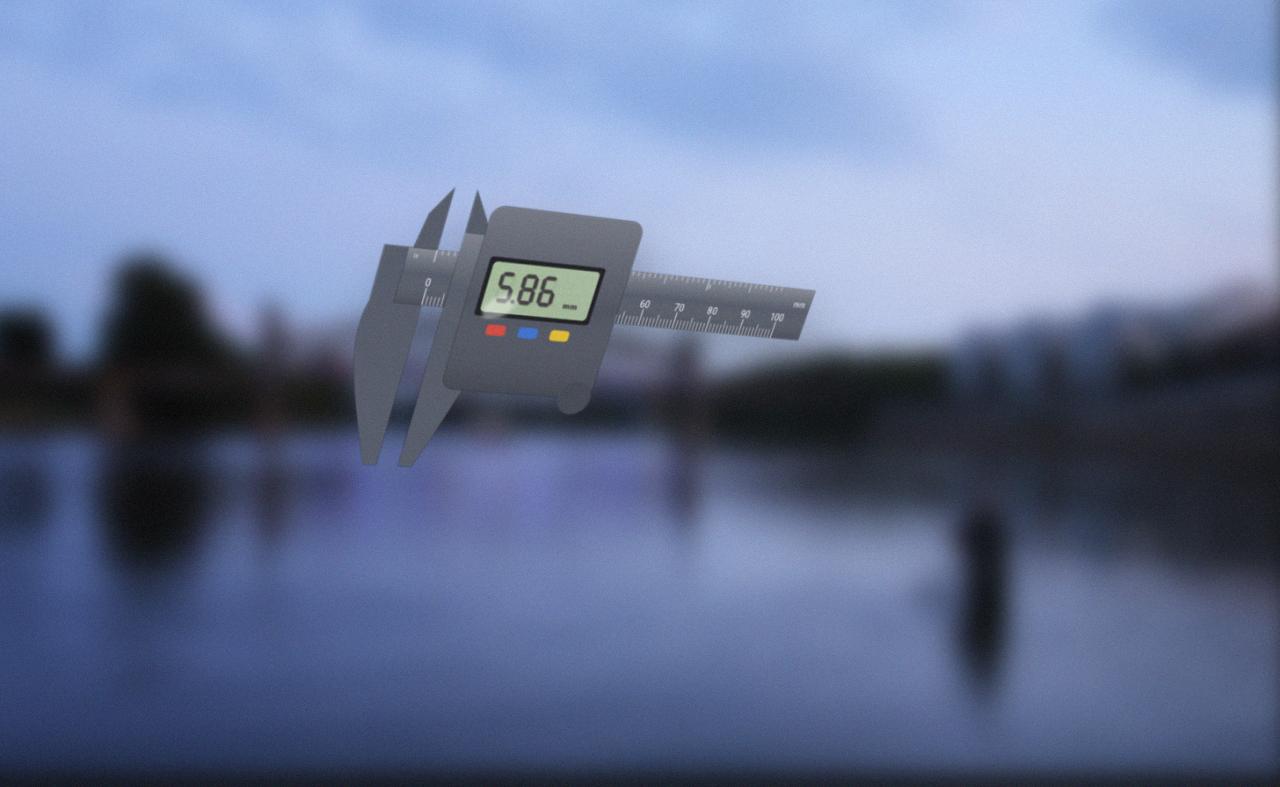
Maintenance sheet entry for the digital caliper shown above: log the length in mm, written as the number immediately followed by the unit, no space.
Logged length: 5.86mm
